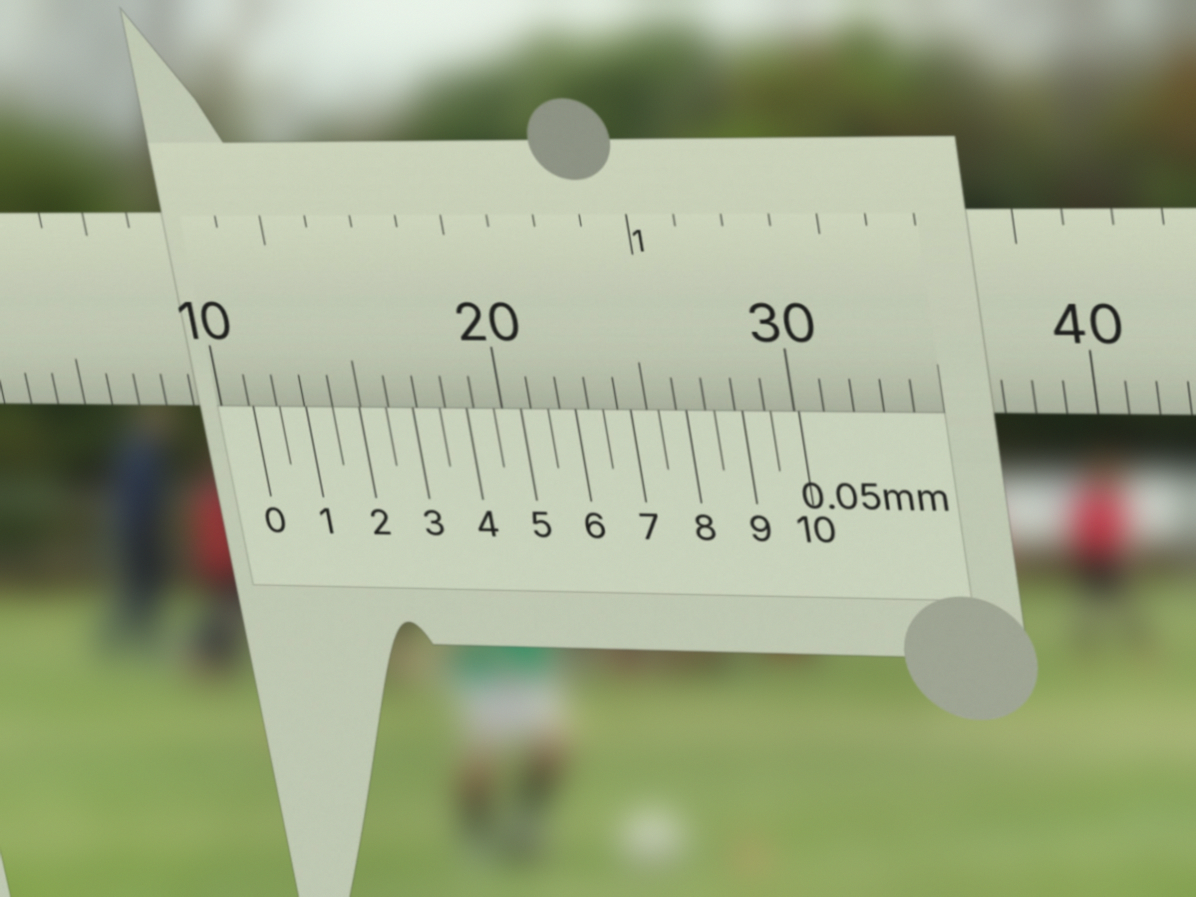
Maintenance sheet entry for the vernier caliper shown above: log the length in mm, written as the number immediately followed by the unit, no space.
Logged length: 11.15mm
